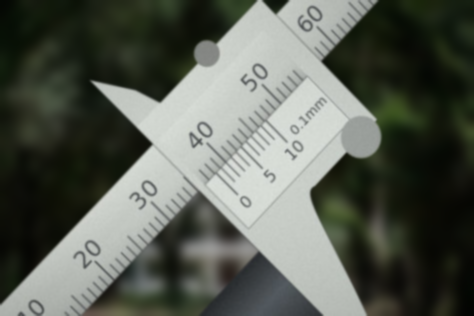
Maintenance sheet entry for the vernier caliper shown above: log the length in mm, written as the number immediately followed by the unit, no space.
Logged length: 38.2mm
